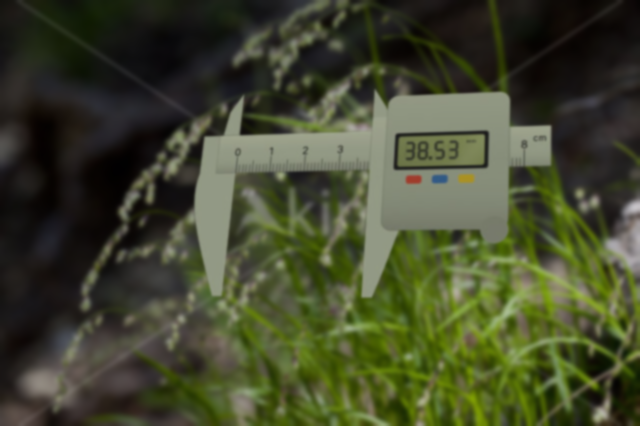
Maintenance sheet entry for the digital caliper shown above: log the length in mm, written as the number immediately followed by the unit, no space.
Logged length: 38.53mm
